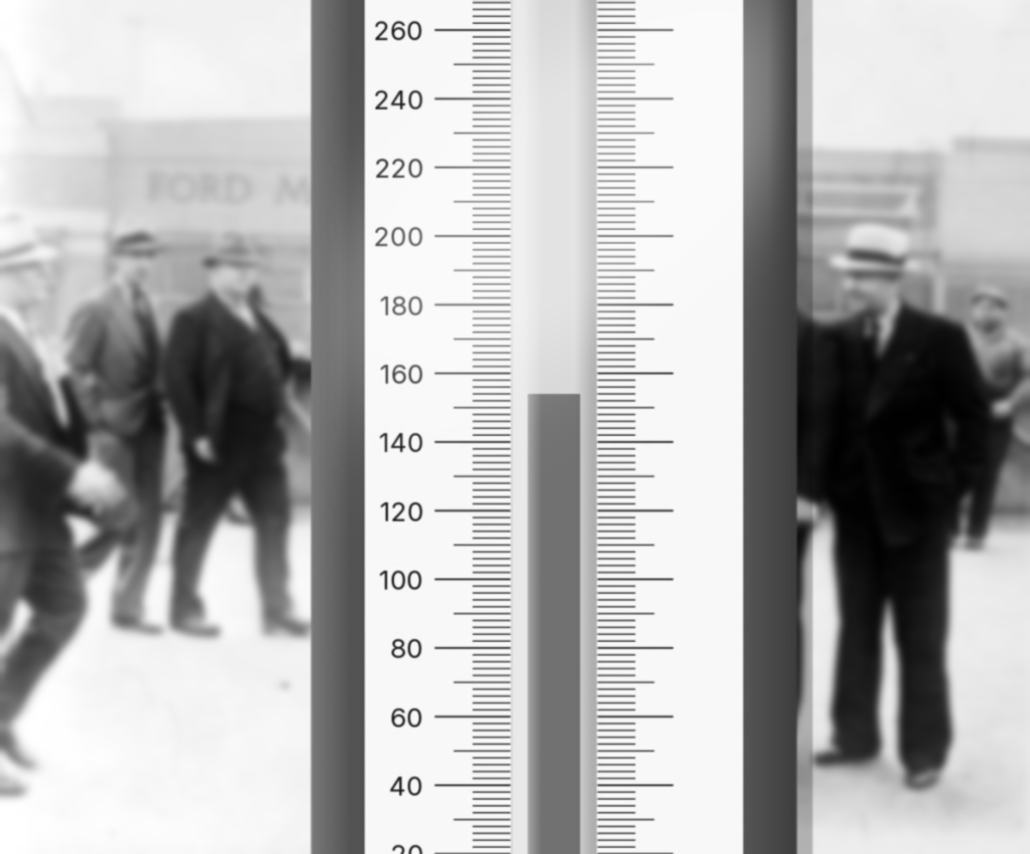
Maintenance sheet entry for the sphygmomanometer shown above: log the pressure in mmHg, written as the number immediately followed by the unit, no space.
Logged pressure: 154mmHg
